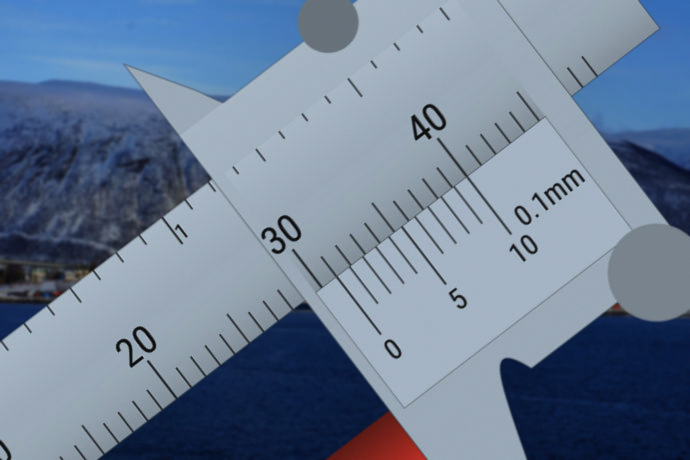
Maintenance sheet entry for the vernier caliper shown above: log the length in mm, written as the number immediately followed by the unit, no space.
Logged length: 31.0mm
